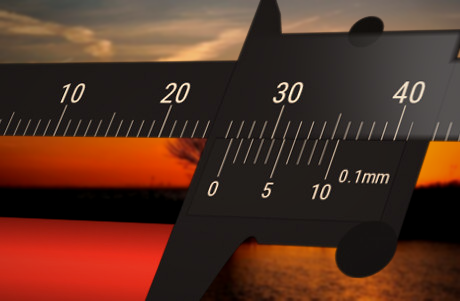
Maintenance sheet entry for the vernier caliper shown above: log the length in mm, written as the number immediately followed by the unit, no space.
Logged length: 26.6mm
